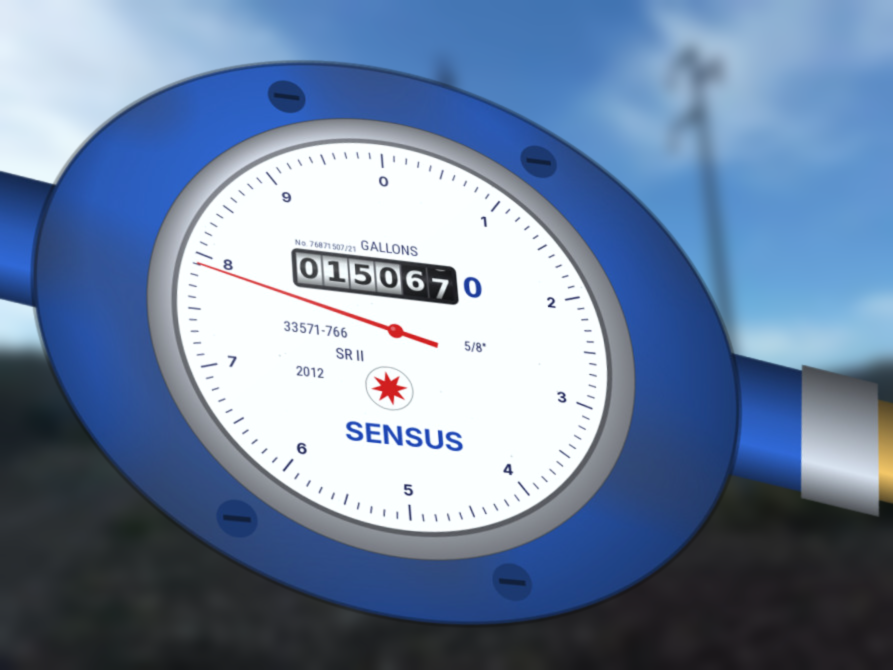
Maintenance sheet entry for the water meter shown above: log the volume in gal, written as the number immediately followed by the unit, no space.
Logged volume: 150667.9gal
